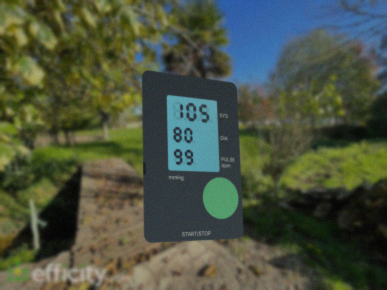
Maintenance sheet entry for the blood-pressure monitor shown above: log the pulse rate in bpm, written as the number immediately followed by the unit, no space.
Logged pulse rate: 99bpm
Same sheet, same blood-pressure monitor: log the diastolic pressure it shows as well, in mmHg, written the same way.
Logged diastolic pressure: 80mmHg
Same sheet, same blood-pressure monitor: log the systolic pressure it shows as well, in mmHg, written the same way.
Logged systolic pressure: 105mmHg
